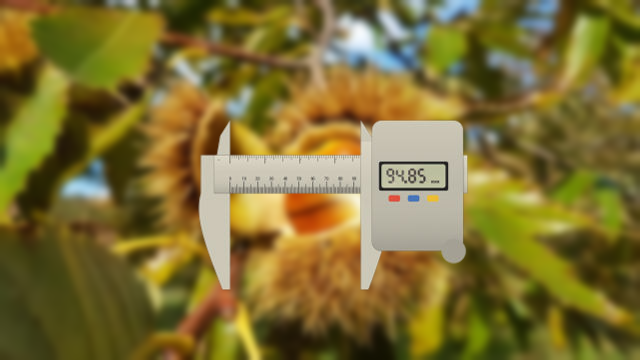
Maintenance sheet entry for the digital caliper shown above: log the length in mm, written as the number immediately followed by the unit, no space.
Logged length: 94.85mm
